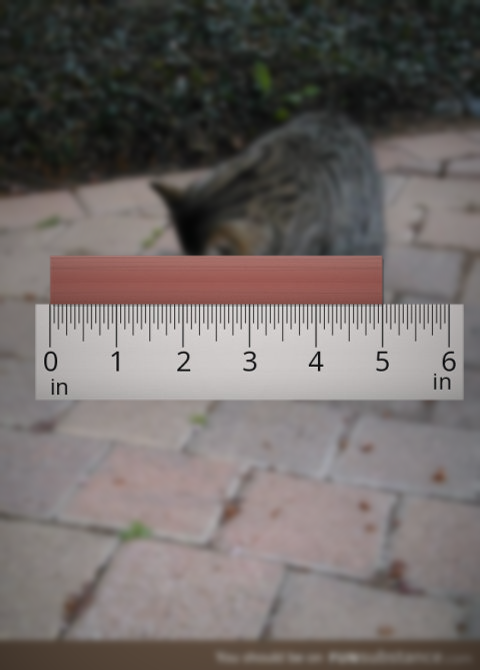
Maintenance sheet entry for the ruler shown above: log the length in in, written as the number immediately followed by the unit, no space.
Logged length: 5in
